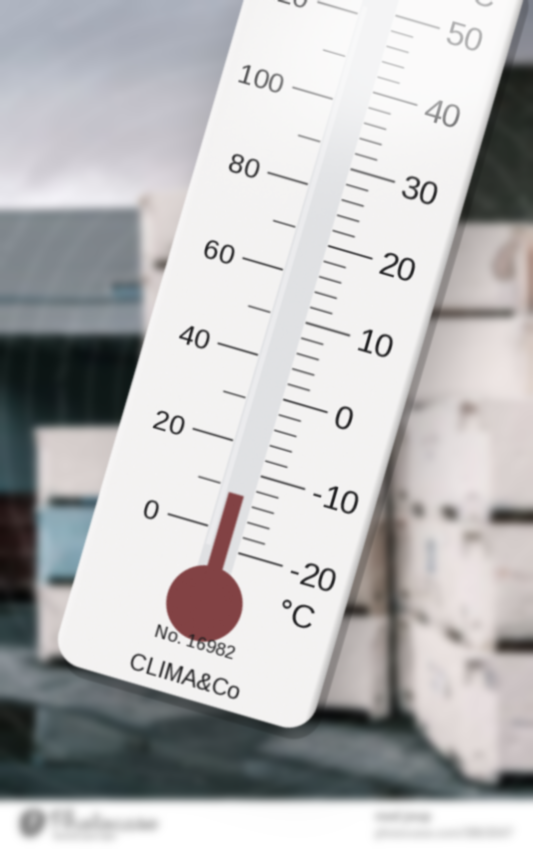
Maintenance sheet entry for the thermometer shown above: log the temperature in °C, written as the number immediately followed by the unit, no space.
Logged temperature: -13°C
